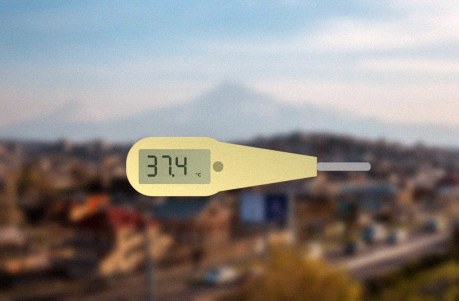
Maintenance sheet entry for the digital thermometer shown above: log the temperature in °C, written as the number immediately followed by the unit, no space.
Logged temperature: 37.4°C
